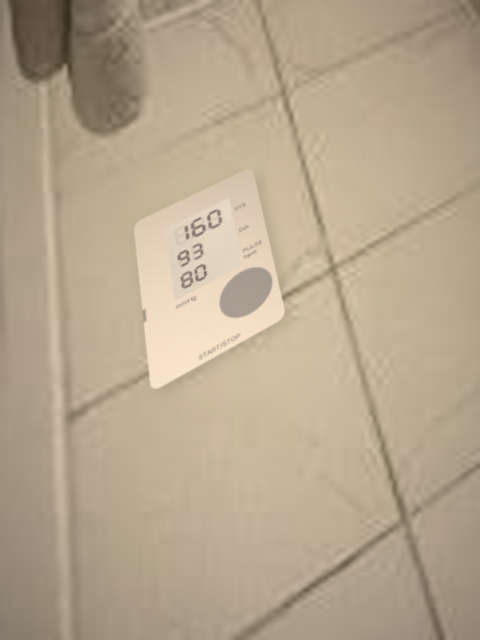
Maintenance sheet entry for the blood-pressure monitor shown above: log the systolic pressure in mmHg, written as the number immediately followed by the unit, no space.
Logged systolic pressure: 160mmHg
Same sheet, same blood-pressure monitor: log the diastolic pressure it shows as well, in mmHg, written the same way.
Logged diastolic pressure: 93mmHg
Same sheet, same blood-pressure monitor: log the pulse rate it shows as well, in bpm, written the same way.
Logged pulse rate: 80bpm
